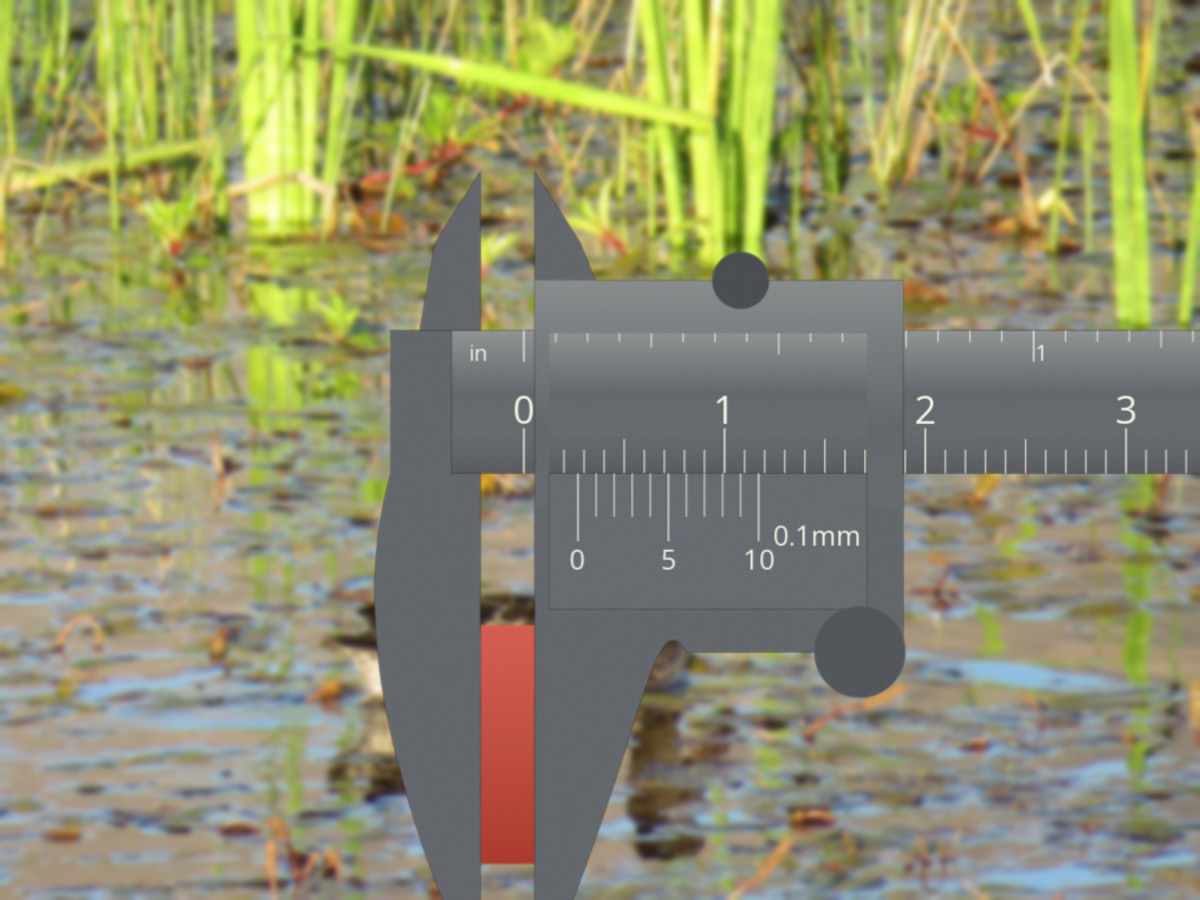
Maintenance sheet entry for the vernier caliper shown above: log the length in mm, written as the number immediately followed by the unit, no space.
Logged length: 2.7mm
